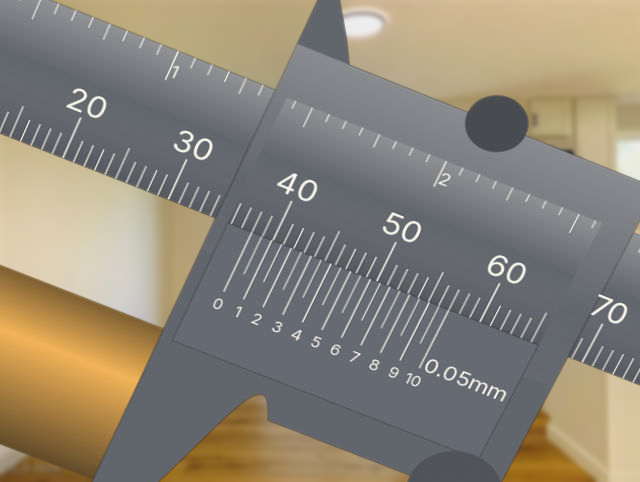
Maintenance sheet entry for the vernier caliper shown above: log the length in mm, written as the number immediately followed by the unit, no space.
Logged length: 38.0mm
